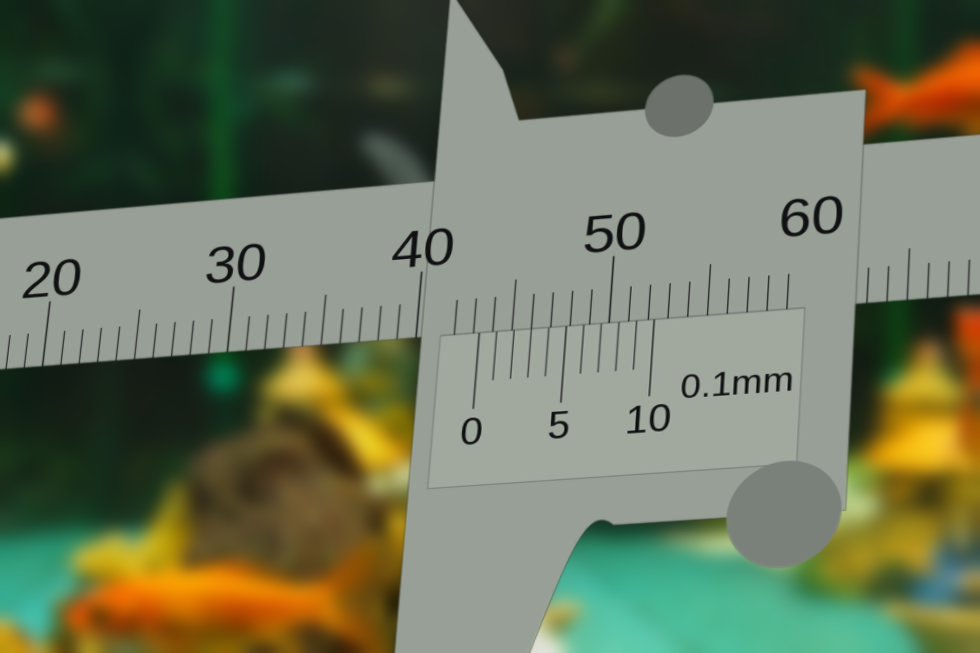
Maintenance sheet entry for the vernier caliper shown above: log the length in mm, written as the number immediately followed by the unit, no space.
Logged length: 43.3mm
